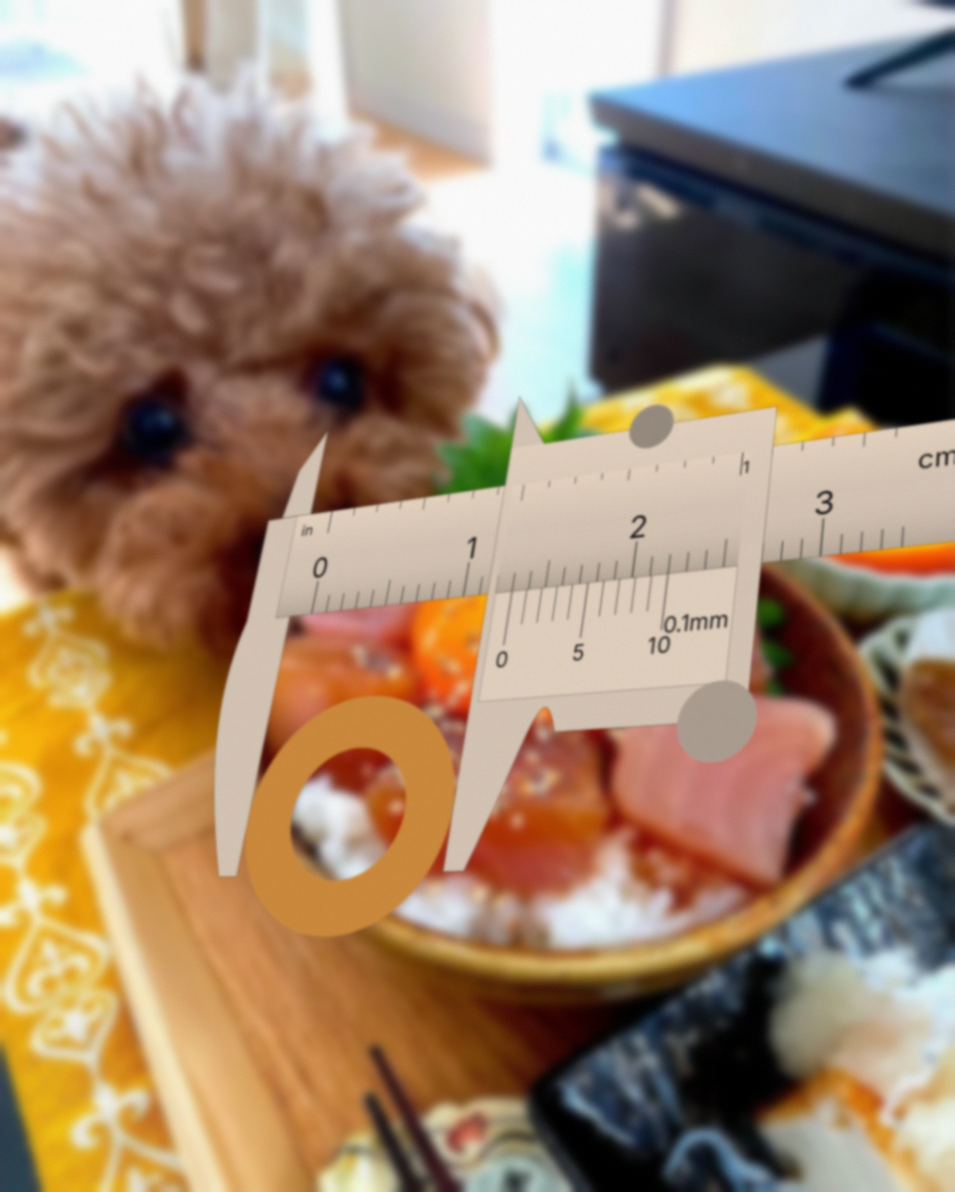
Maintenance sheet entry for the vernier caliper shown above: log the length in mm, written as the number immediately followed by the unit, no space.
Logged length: 13.0mm
